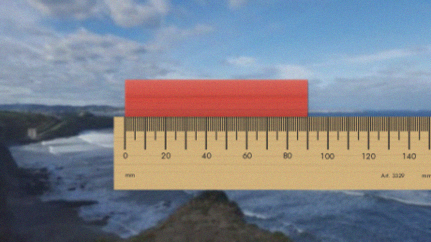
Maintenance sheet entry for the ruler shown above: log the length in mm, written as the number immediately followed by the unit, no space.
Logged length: 90mm
